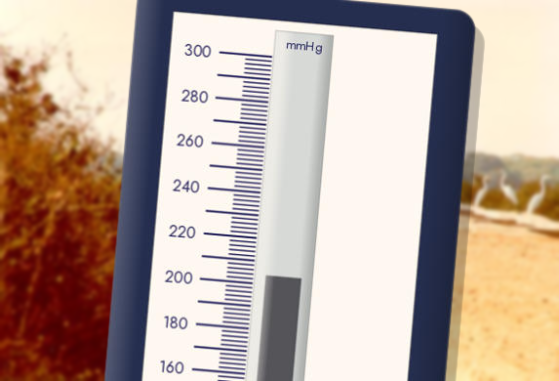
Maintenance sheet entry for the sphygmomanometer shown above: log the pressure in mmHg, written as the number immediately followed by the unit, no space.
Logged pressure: 204mmHg
